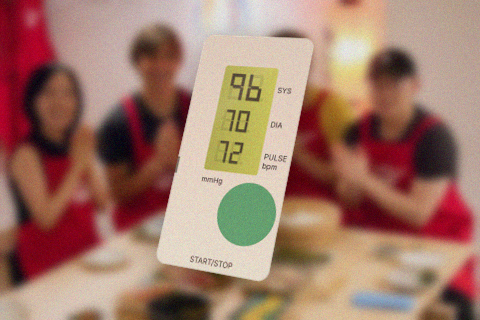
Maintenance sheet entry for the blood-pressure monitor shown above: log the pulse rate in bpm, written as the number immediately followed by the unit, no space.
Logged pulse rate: 72bpm
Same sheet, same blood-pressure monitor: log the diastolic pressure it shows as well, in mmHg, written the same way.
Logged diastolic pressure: 70mmHg
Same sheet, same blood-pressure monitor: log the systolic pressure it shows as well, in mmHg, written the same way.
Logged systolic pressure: 96mmHg
